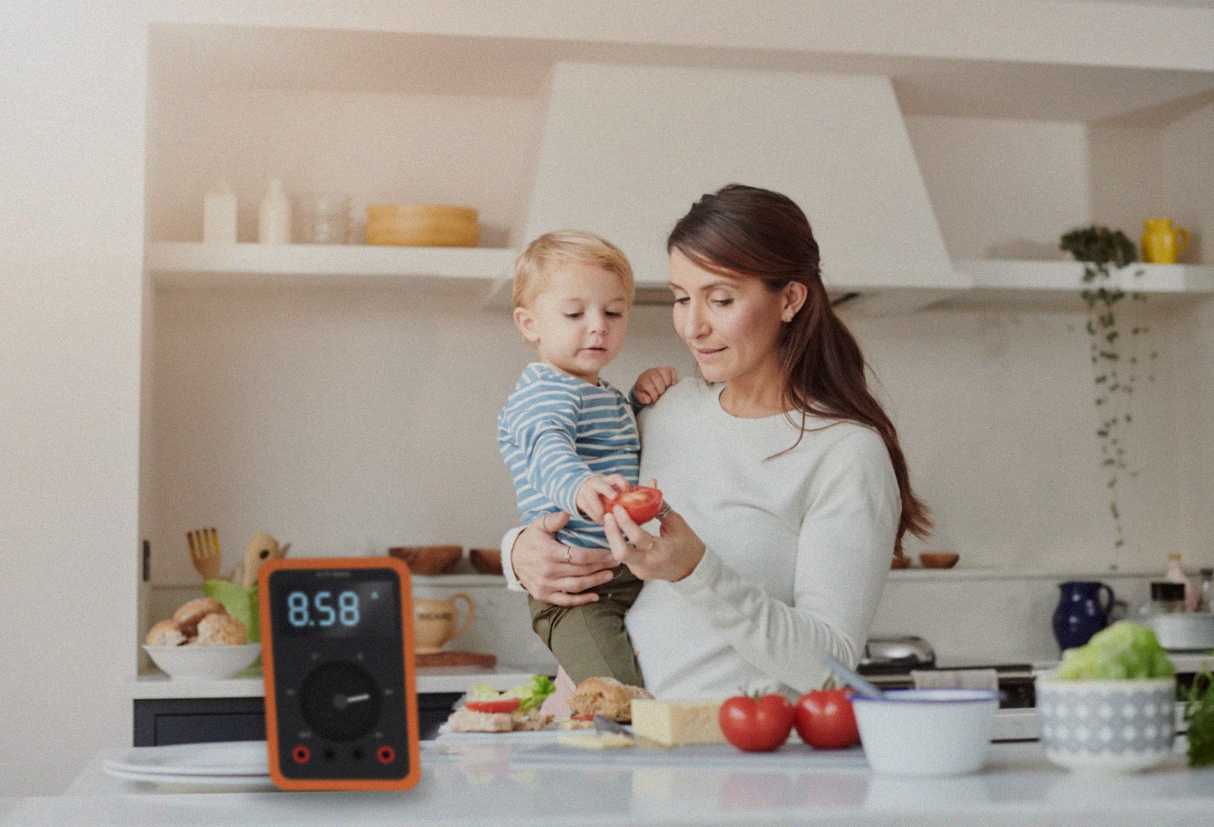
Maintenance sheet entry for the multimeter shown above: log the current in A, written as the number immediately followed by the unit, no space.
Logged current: 8.58A
